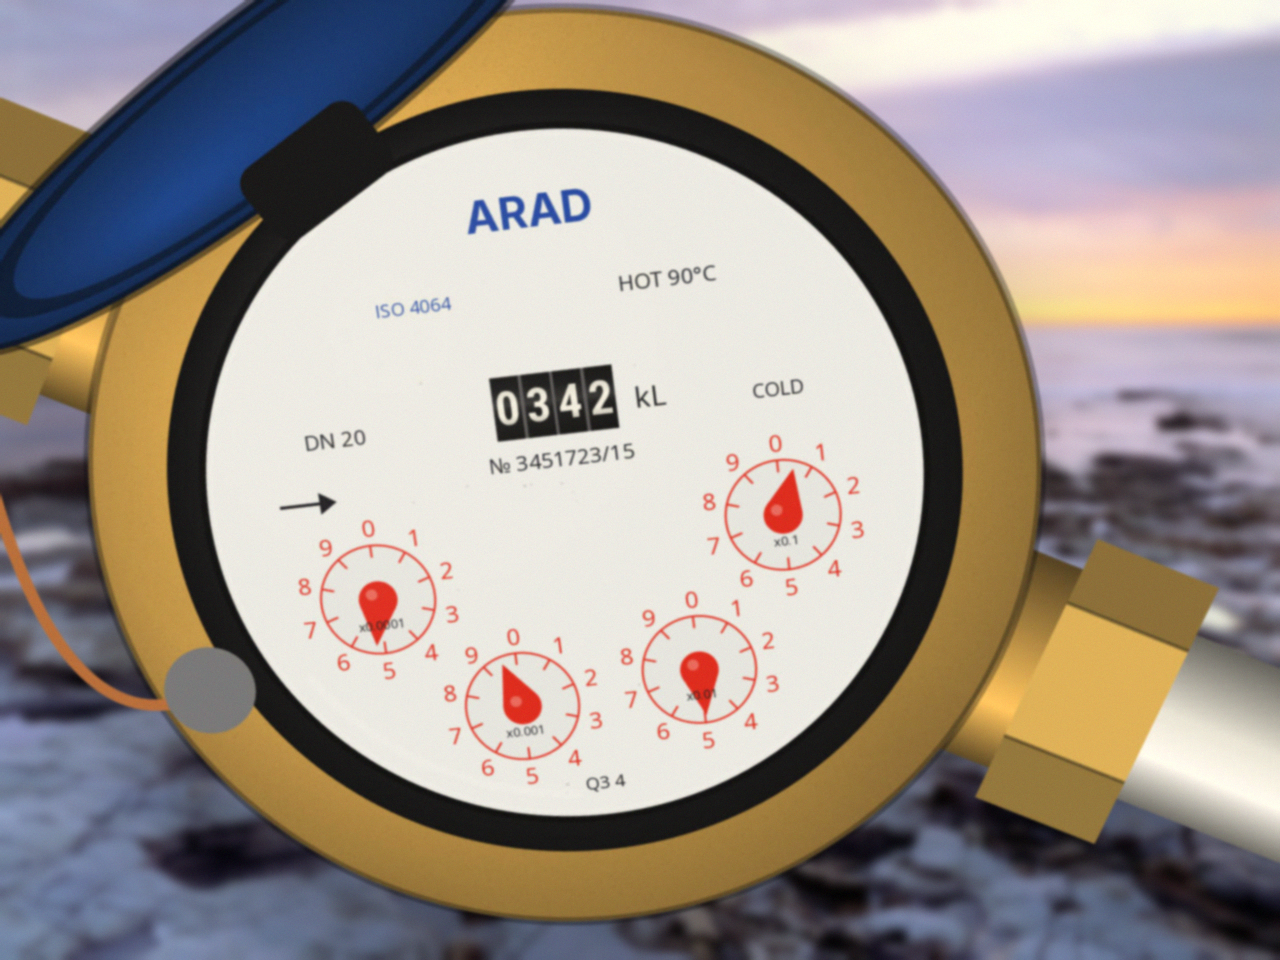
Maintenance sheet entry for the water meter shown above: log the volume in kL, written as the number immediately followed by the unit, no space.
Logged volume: 342.0495kL
